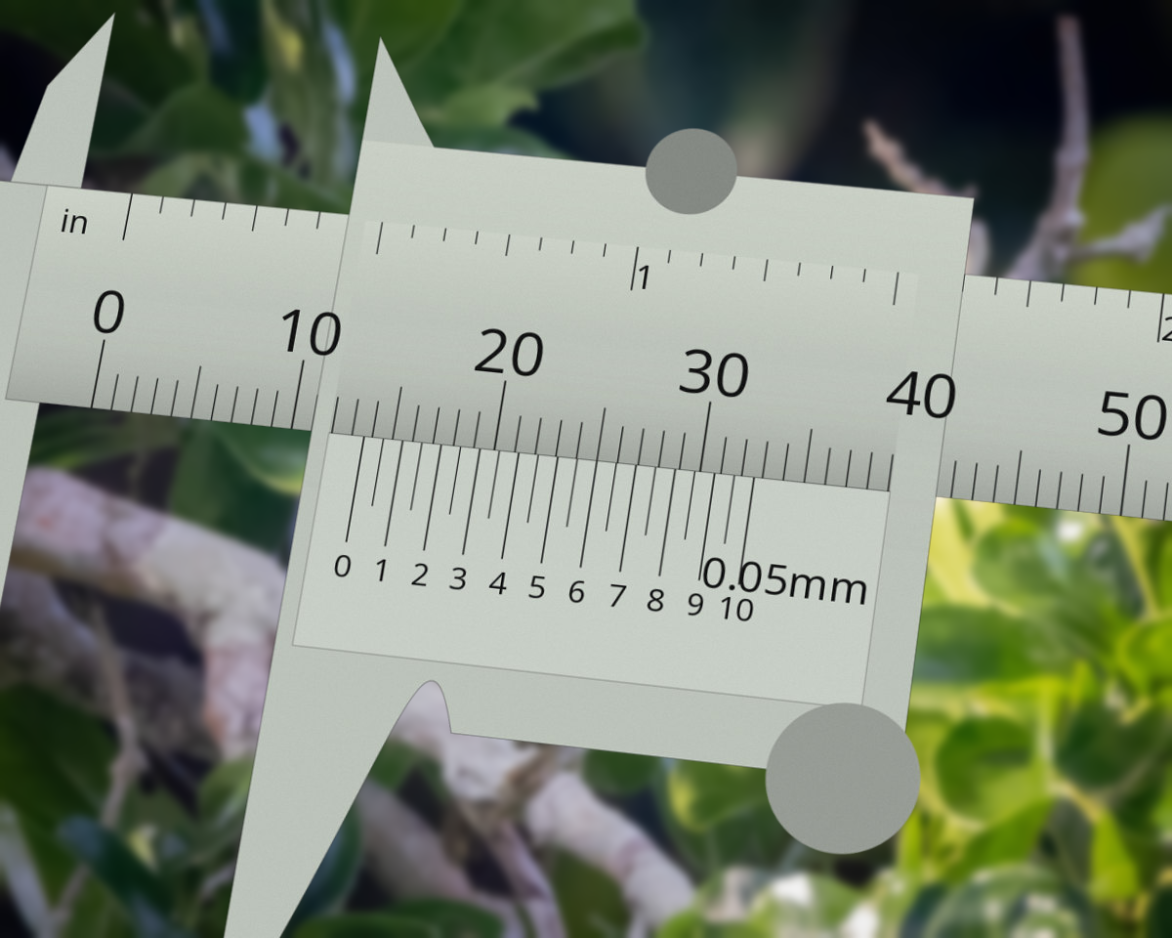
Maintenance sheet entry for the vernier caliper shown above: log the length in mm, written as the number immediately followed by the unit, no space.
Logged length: 13.6mm
